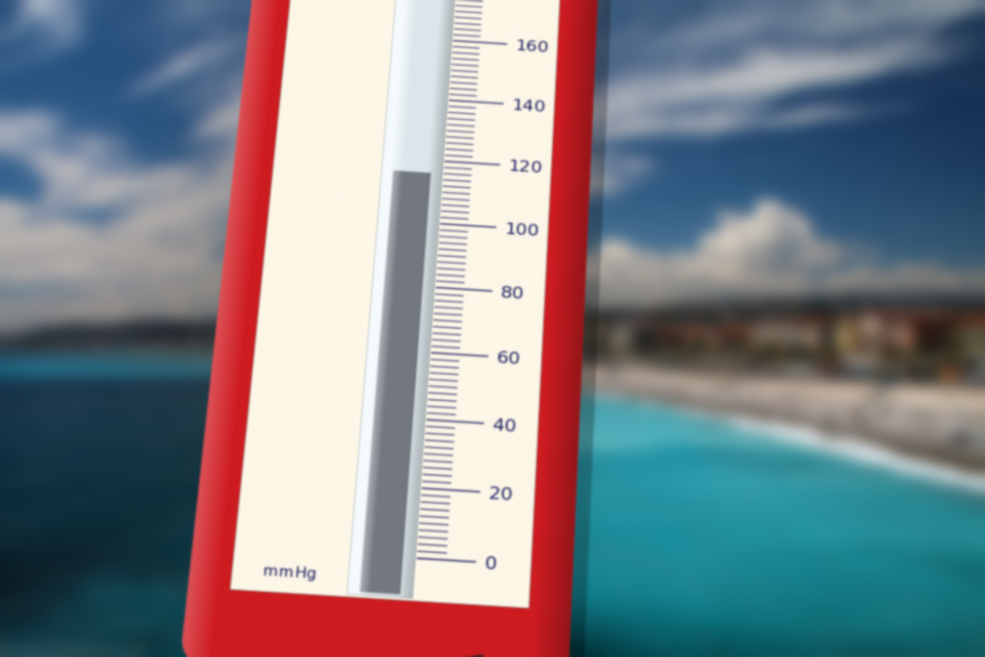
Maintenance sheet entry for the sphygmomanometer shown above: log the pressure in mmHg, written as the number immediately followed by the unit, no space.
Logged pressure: 116mmHg
